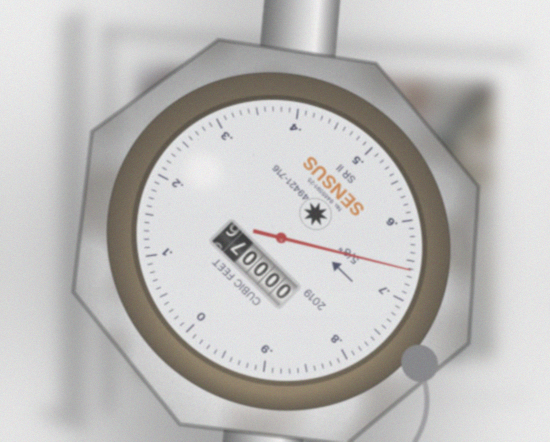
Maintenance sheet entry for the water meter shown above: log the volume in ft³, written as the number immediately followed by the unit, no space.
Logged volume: 75.66ft³
